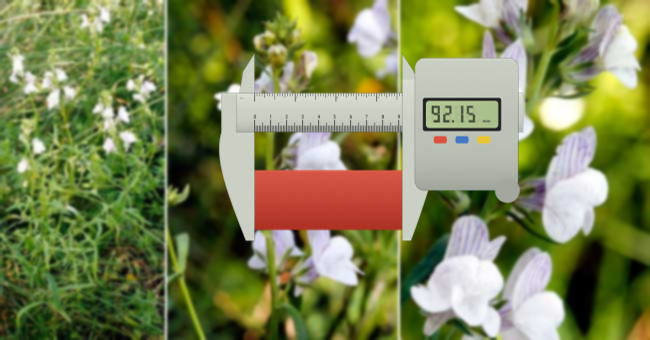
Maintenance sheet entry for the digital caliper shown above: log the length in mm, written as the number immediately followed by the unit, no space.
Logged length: 92.15mm
